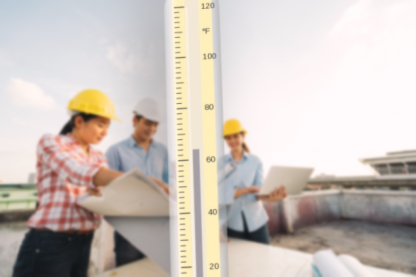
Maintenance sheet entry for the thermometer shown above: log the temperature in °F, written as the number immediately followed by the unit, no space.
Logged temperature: 64°F
